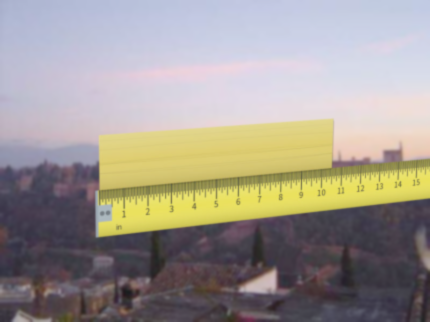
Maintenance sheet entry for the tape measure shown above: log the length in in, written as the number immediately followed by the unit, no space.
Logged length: 10.5in
